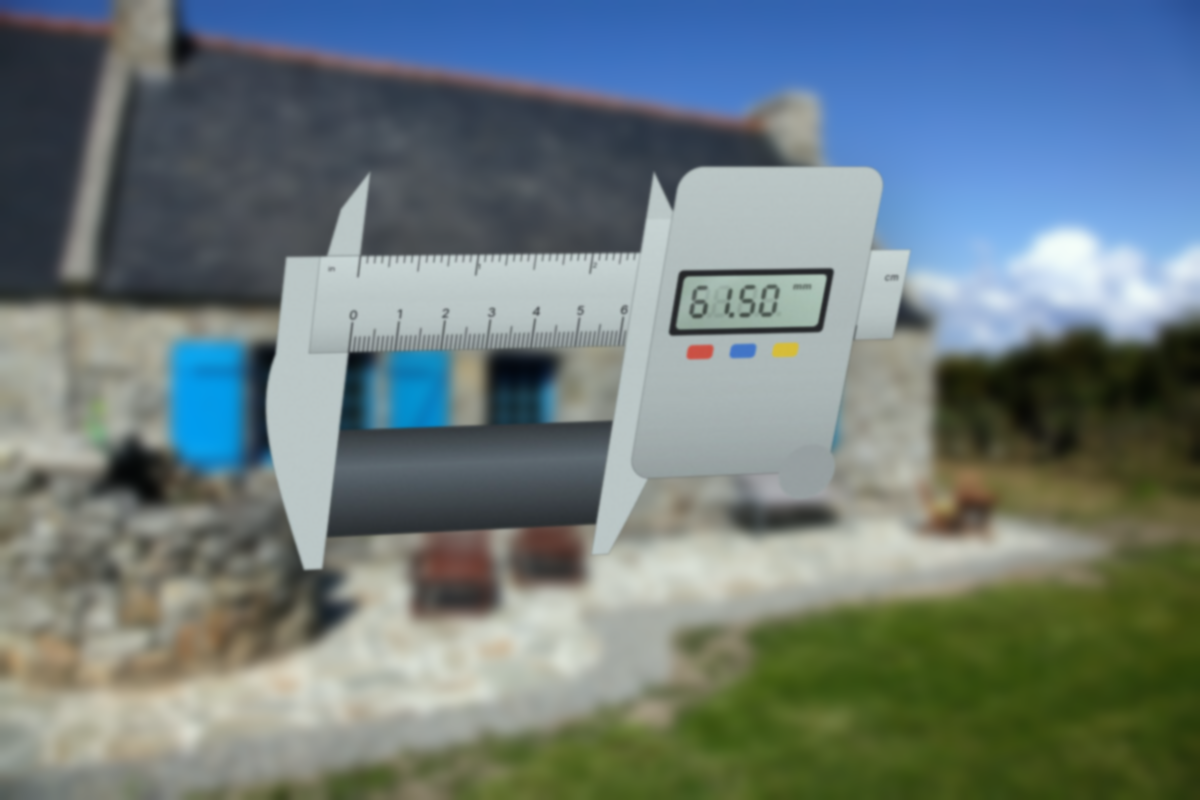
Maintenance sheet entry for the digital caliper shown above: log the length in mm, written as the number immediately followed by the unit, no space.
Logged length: 61.50mm
